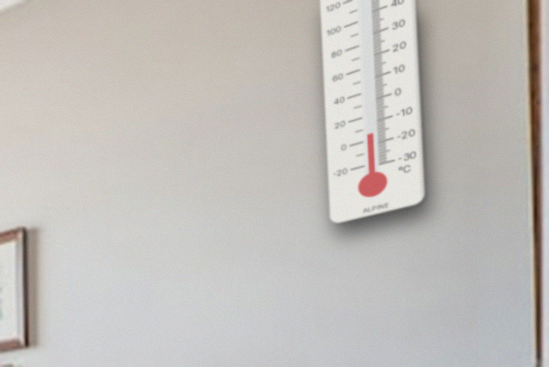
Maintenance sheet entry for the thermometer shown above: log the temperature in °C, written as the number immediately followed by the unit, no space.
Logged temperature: -15°C
